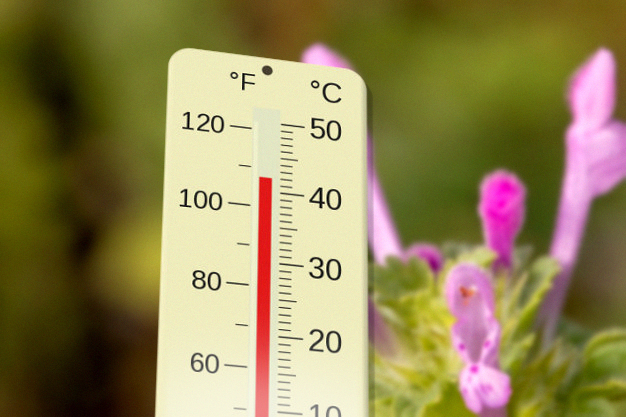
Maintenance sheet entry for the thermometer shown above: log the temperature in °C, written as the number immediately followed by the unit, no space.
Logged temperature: 42°C
